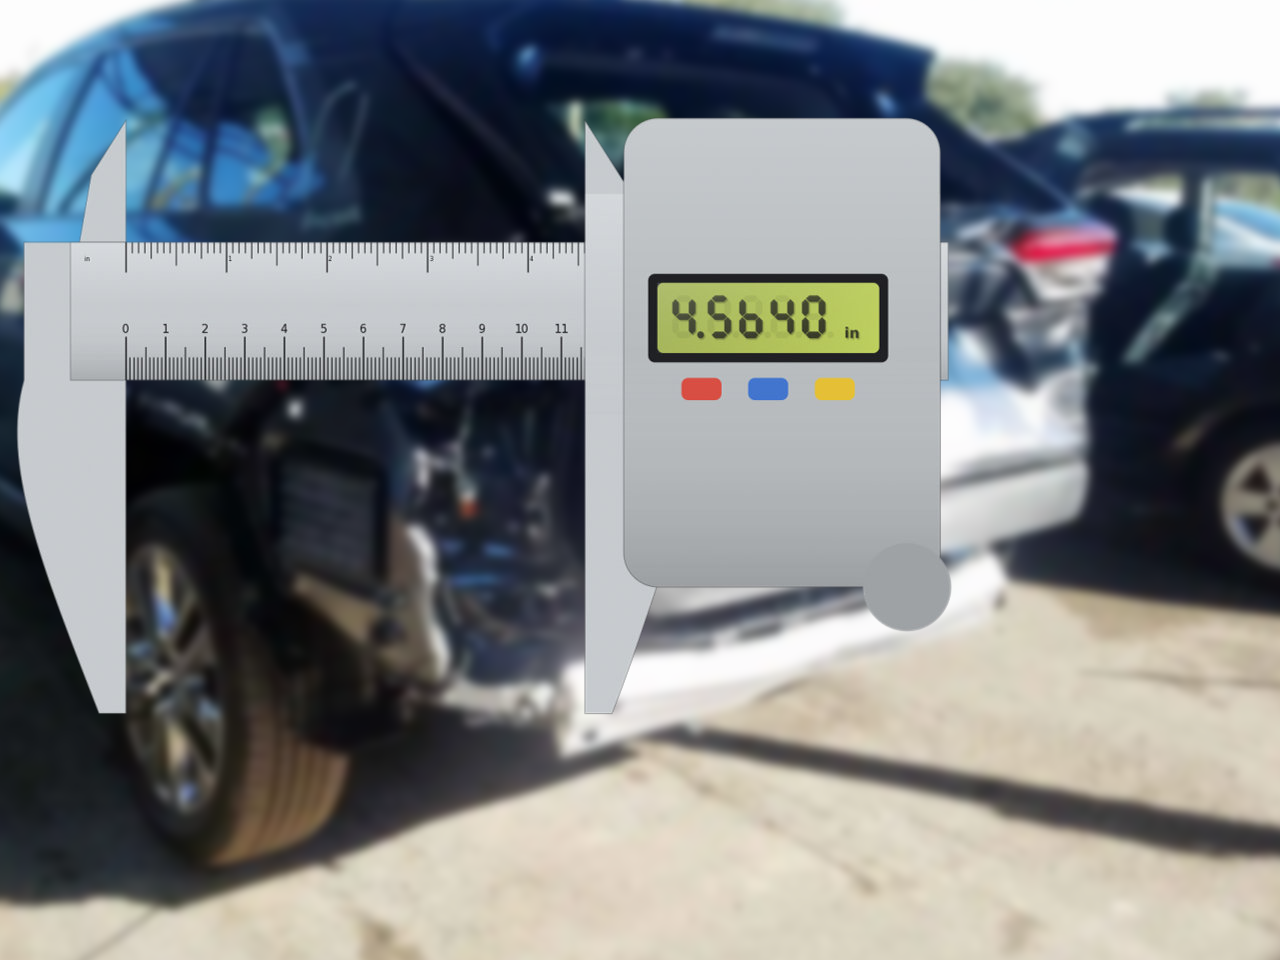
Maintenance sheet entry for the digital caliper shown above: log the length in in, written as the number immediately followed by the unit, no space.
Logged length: 4.5640in
